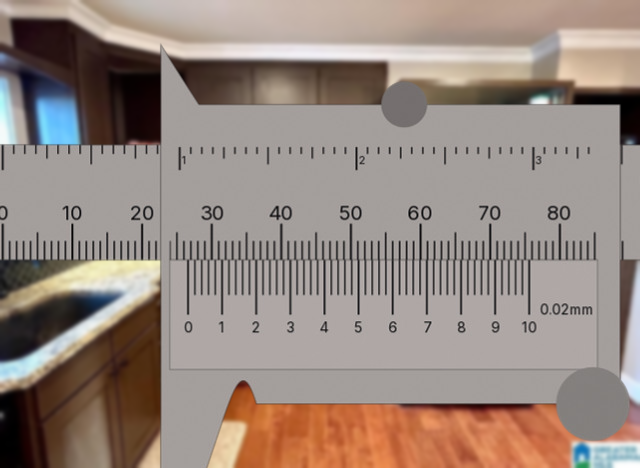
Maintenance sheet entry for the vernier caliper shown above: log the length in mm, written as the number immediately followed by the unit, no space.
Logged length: 26.6mm
